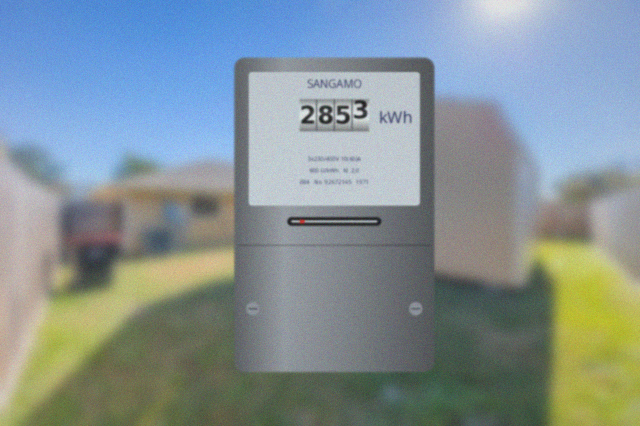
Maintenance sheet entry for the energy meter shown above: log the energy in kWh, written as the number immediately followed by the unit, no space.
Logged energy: 2853kWh
